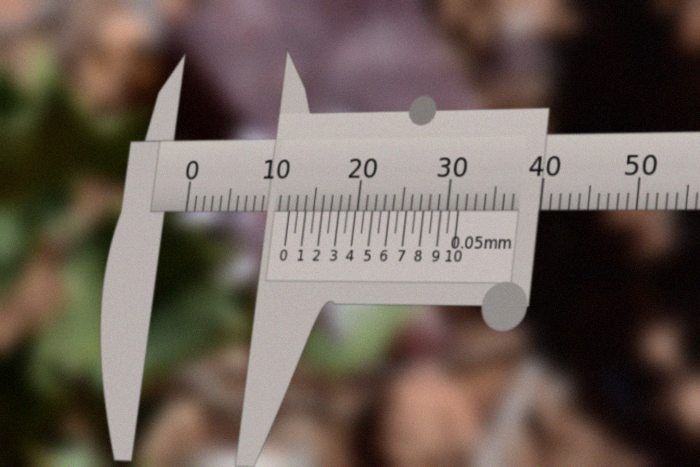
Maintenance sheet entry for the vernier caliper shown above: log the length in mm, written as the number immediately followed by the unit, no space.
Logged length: 12.2mm
